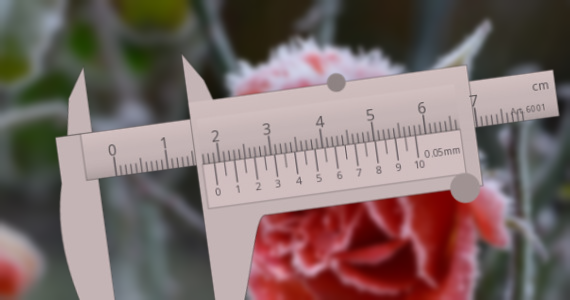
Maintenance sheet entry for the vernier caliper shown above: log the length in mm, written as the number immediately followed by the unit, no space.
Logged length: 19.0mm
